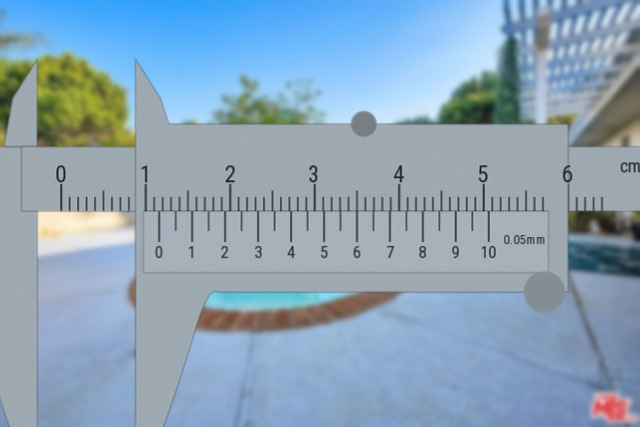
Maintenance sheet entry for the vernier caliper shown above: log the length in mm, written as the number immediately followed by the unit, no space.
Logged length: 11.6mm
